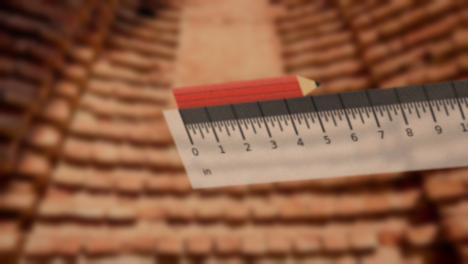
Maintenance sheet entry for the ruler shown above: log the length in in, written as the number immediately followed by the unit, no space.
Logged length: 5.5in
